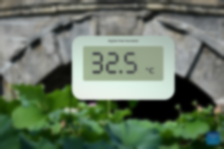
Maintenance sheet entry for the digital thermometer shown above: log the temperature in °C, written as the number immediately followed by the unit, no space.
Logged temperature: 32.5°C
